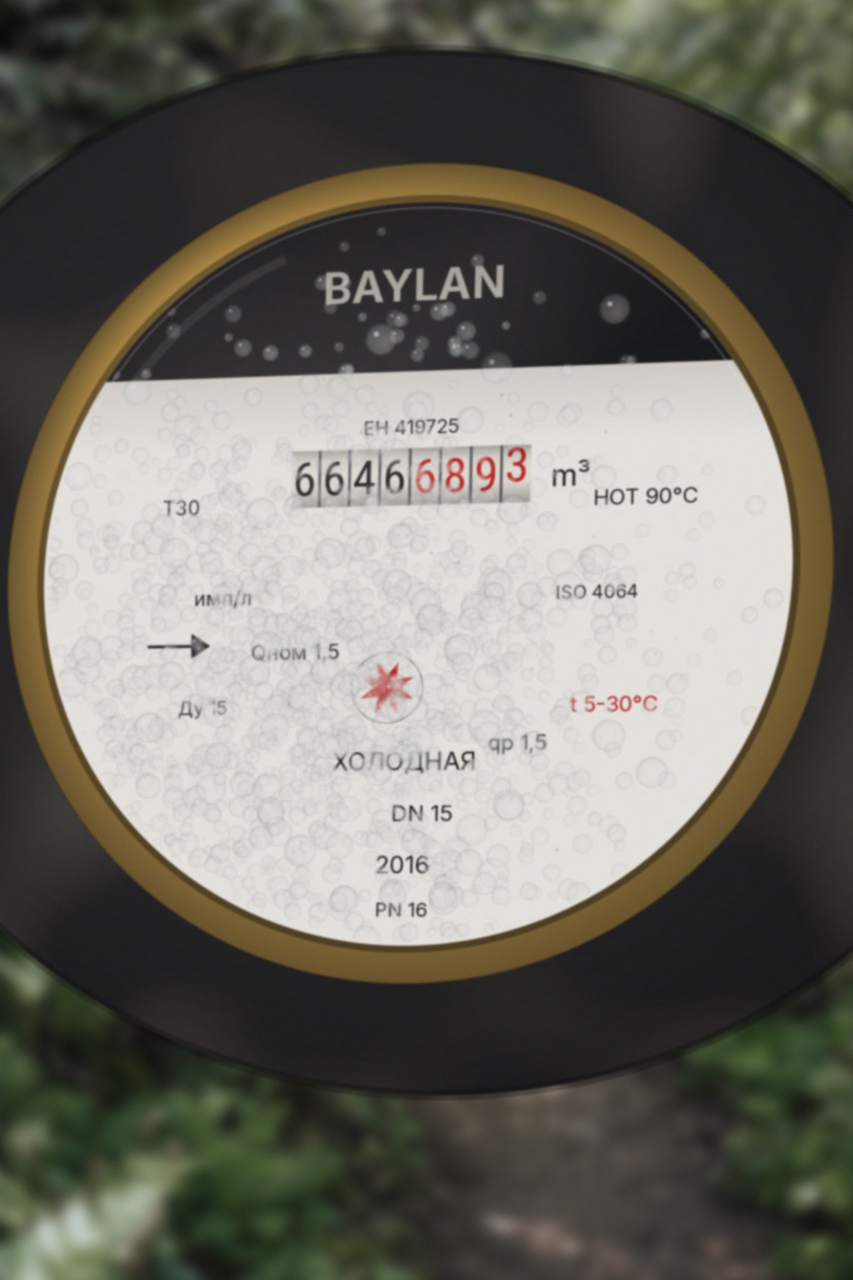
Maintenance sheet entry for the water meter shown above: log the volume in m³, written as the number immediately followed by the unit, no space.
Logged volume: 6646.6893m³
